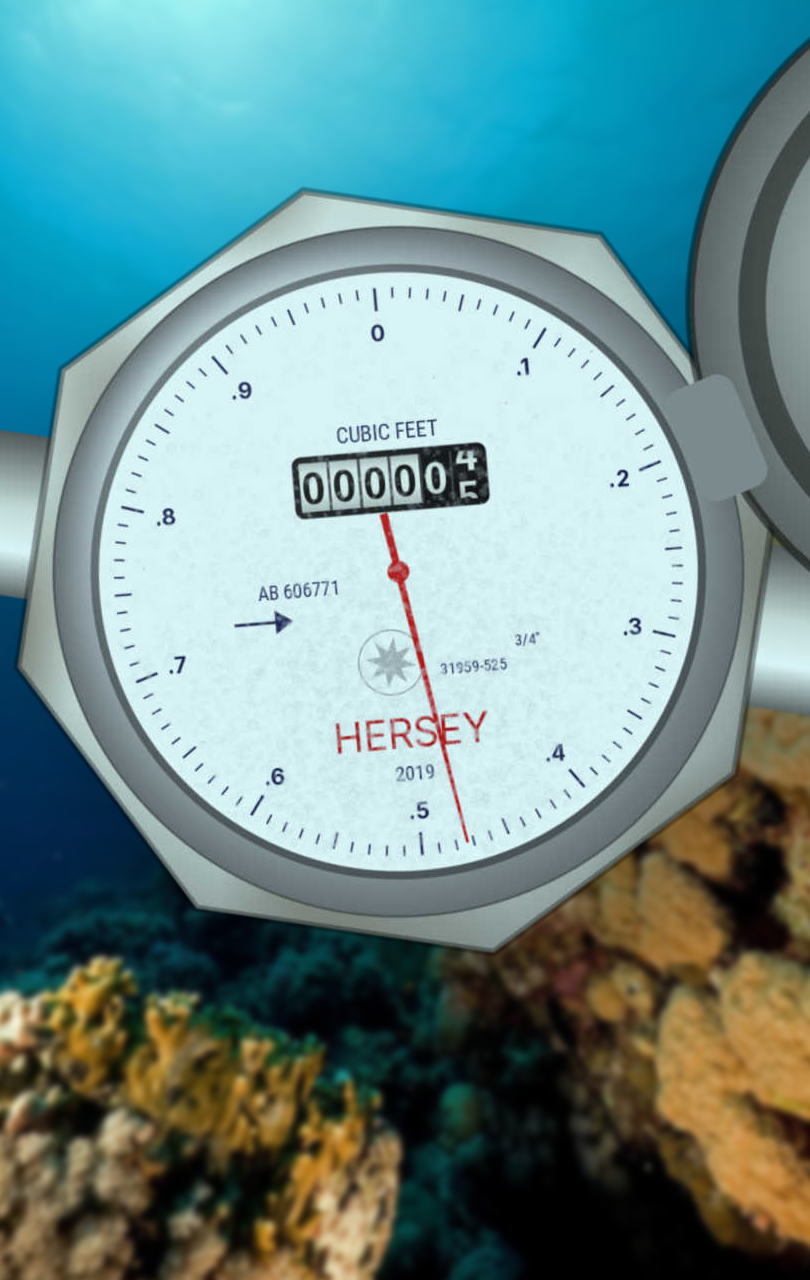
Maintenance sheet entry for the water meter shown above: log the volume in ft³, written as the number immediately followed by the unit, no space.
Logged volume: 4.47ft³
